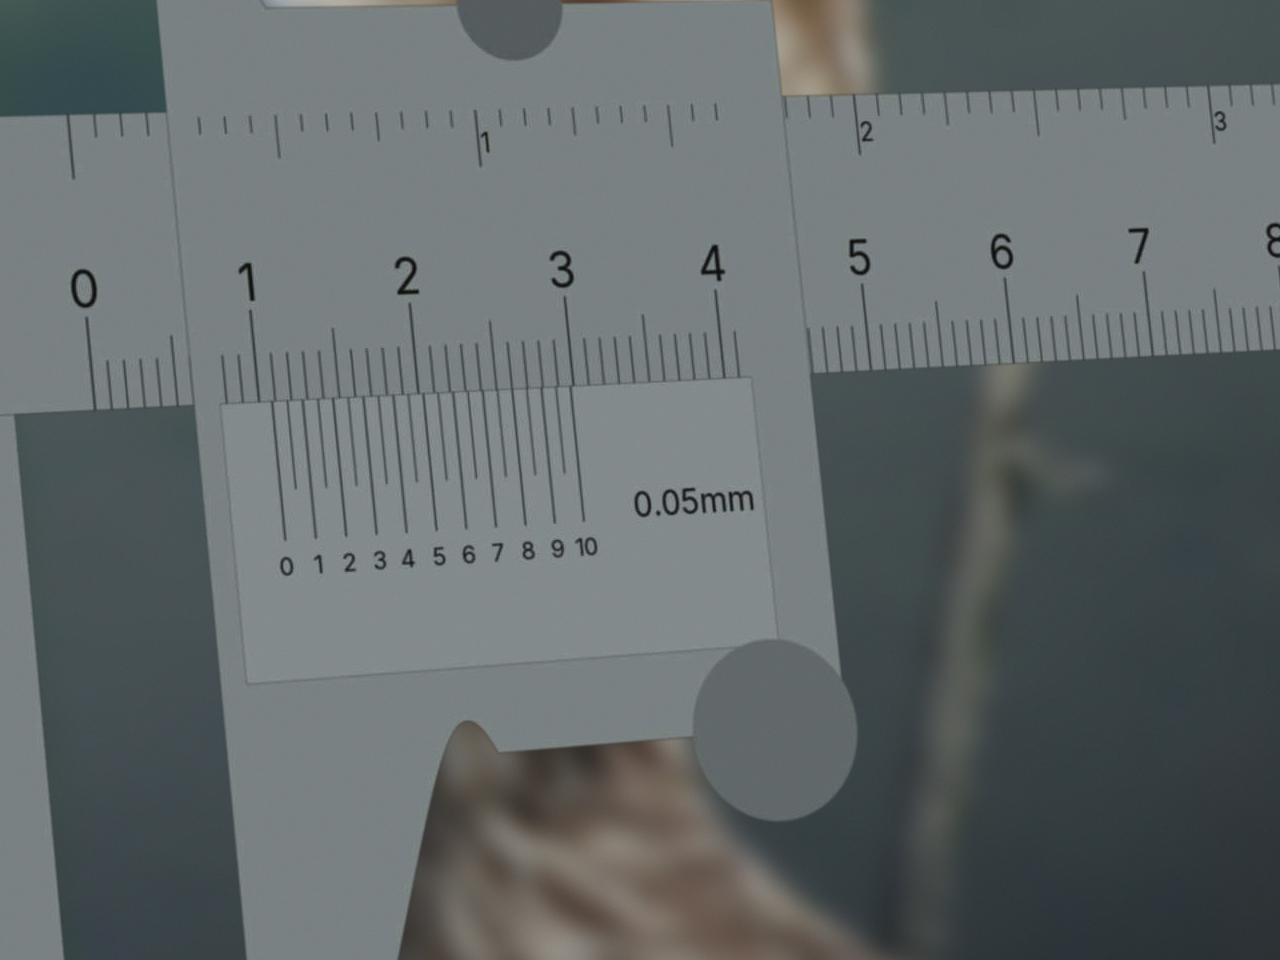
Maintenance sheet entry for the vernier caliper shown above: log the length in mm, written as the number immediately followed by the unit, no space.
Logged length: 10.8mm
